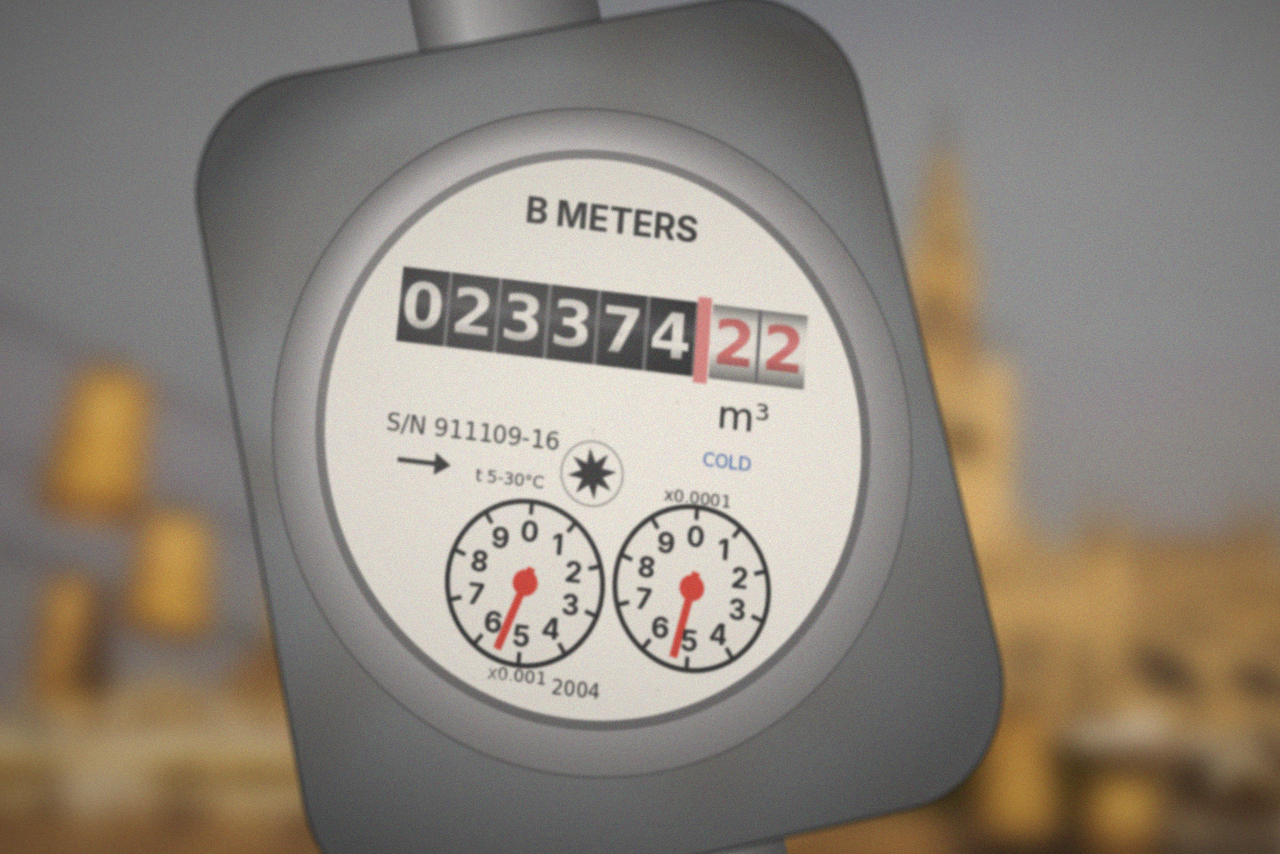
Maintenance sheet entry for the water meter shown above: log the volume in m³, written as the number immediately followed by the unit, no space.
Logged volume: 23374.2255m³
